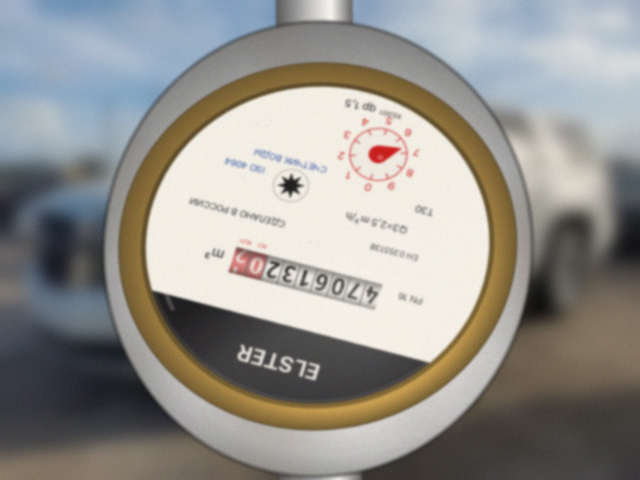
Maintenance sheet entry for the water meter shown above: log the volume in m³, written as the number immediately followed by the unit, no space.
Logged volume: 4706132.016m³
